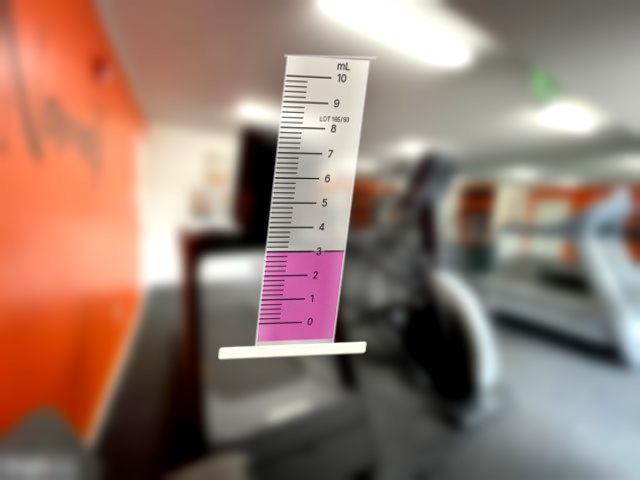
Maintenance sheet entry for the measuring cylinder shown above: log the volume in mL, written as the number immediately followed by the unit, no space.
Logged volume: 3mL
